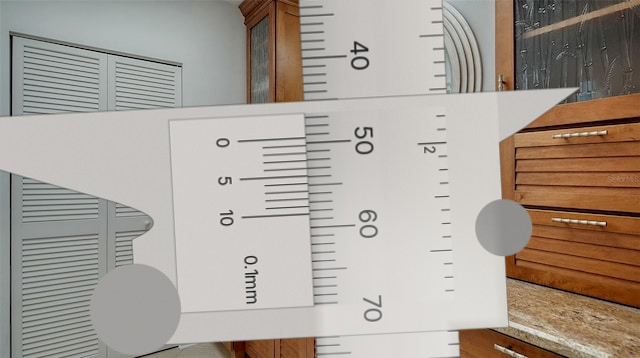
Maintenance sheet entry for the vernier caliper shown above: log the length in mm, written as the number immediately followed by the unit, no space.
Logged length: 49.4mm
